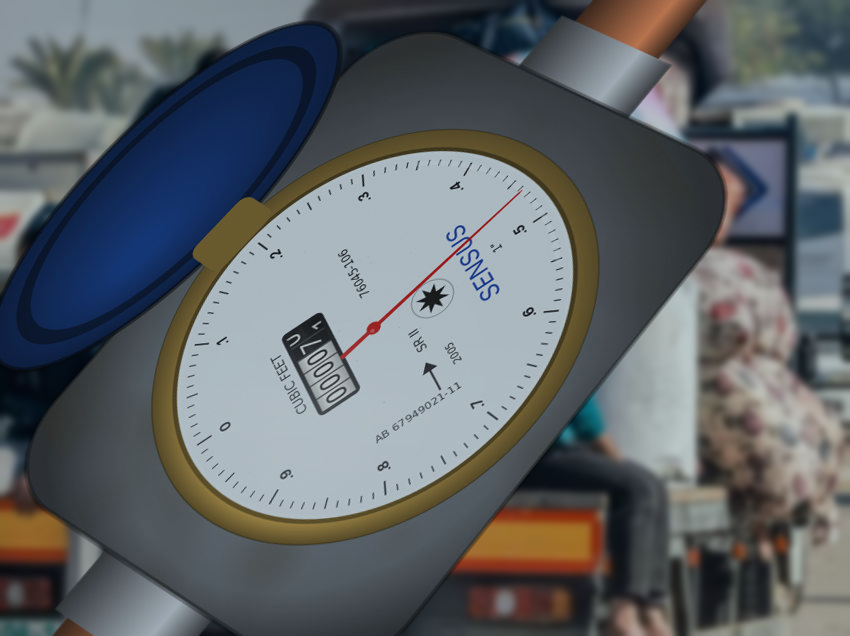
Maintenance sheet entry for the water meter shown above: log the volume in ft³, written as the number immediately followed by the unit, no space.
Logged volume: 70.46ft³
